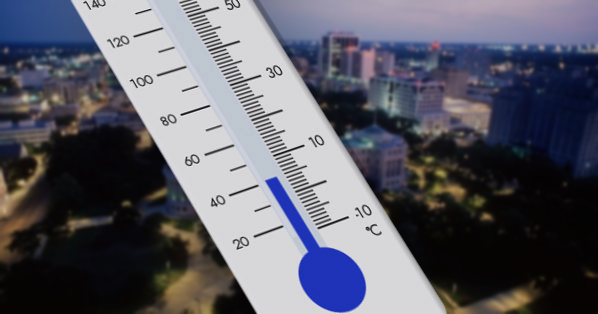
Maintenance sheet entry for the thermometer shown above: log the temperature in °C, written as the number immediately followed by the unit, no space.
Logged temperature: 5°C
